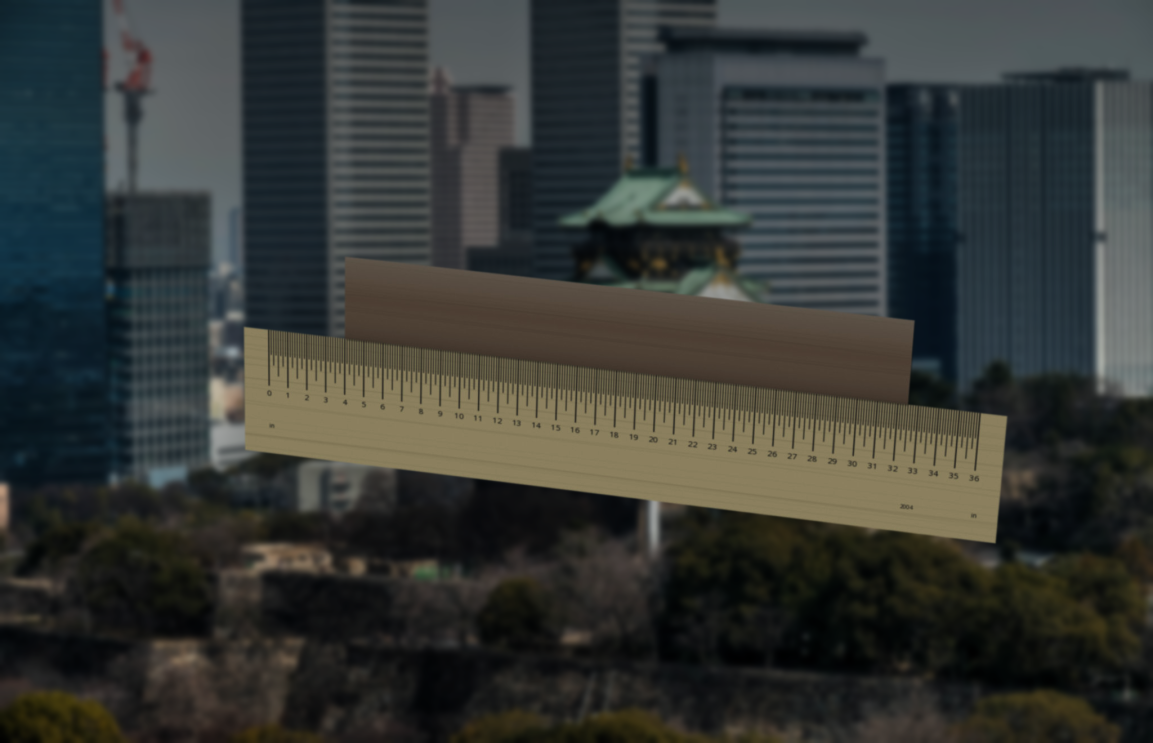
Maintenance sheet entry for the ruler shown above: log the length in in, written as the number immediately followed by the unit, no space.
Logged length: 28.5in
